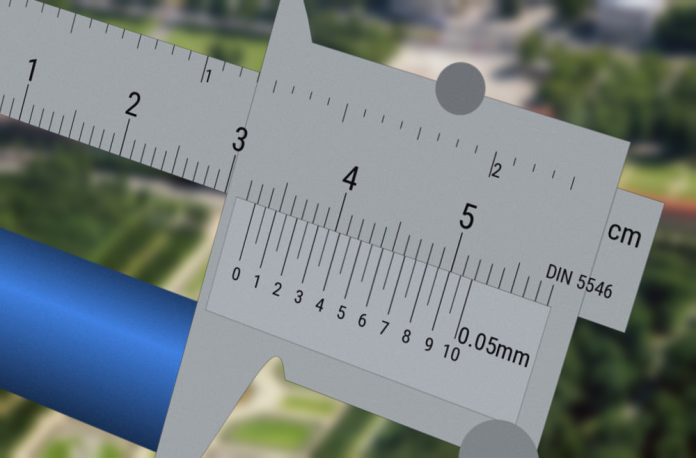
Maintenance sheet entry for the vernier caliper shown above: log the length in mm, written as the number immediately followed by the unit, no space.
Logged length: 32.8mm
